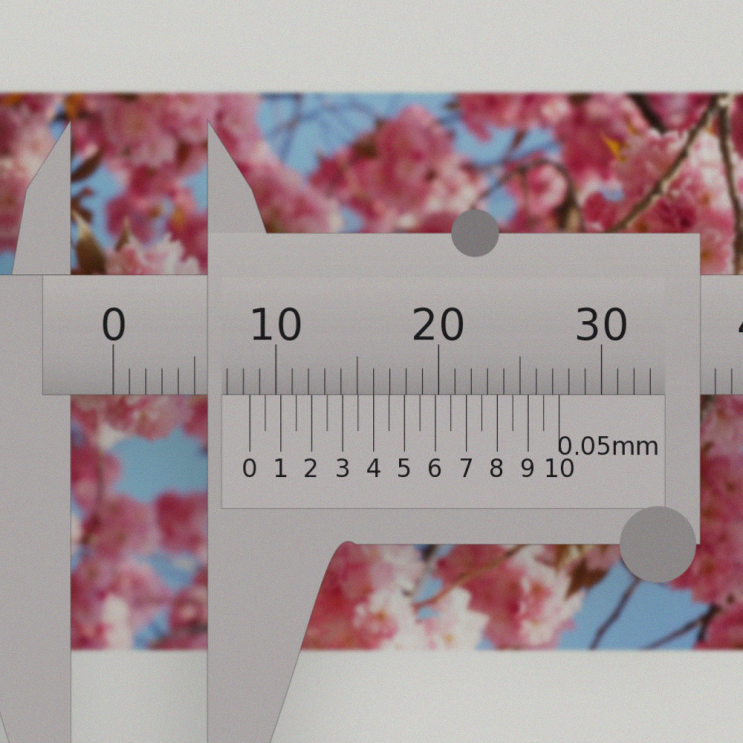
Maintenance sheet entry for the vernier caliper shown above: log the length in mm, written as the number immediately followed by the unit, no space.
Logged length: 8.4mm
